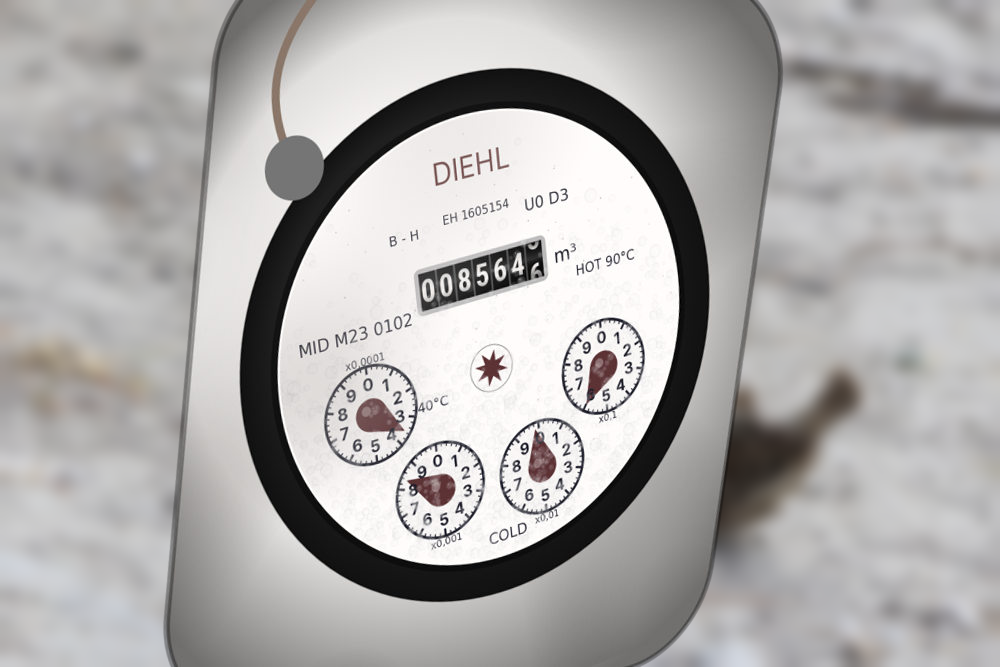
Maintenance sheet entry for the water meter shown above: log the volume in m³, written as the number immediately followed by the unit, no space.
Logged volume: 85645.5983m³
